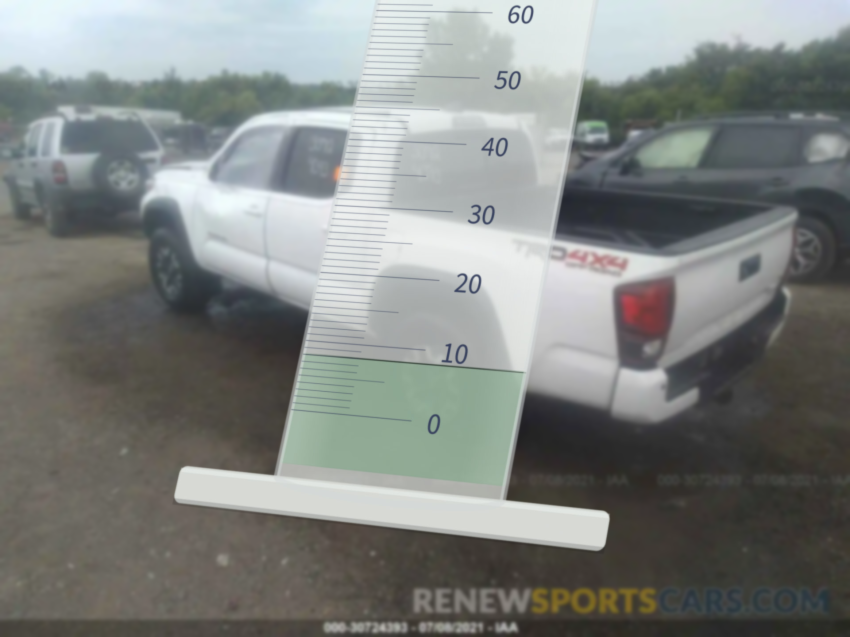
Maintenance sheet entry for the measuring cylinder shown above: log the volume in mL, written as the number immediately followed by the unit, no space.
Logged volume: 8mL
